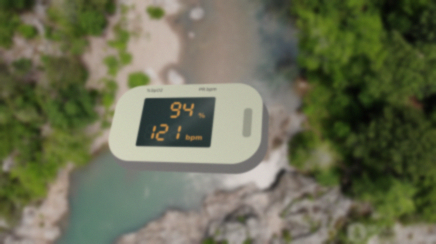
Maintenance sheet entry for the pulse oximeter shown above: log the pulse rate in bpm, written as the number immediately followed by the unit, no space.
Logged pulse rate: 121bpm
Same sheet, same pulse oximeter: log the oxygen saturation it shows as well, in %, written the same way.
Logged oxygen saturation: 94%
